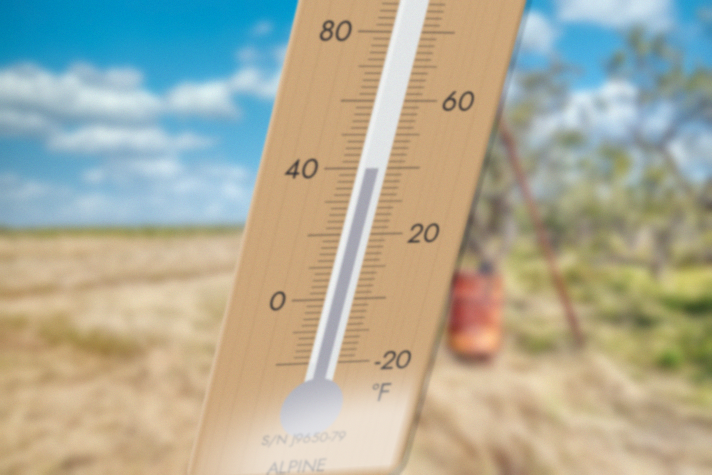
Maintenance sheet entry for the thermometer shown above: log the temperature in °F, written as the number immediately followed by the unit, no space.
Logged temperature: 40°F
